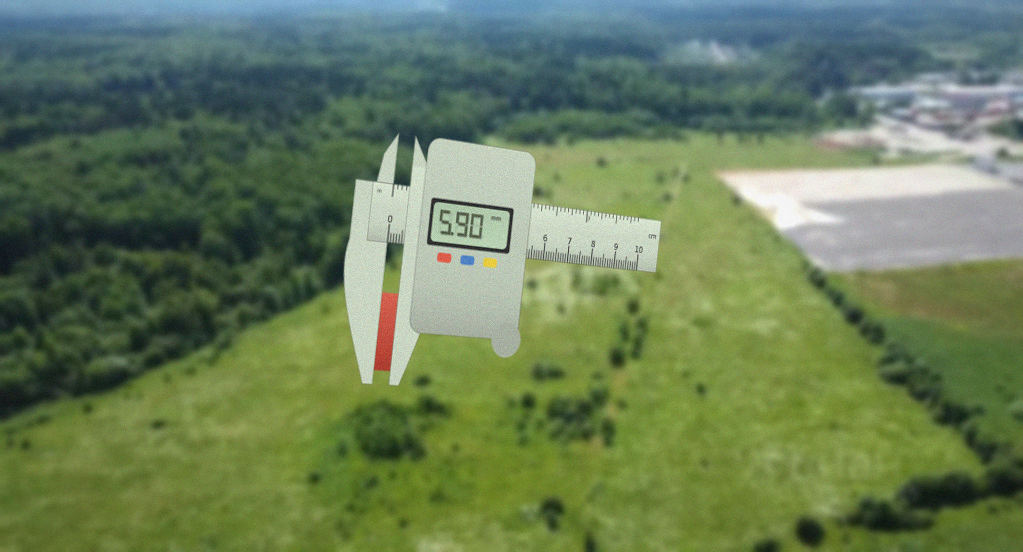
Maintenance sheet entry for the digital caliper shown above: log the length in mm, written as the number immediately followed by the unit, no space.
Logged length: 5.90mm
